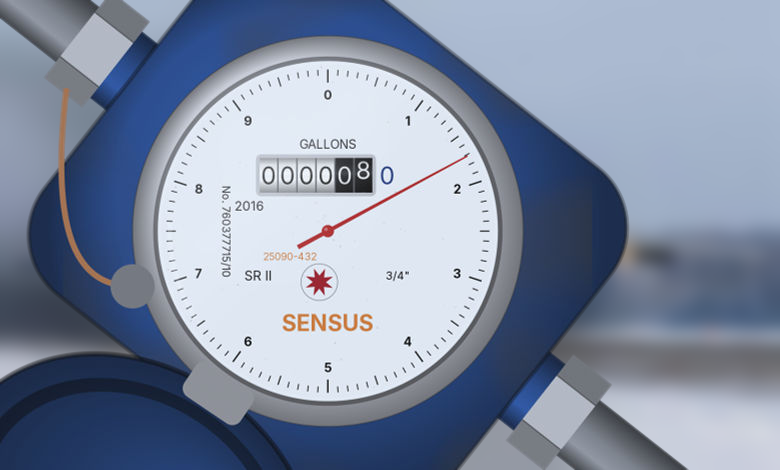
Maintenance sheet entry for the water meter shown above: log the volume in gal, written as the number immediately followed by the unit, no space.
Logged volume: 81.7gal
